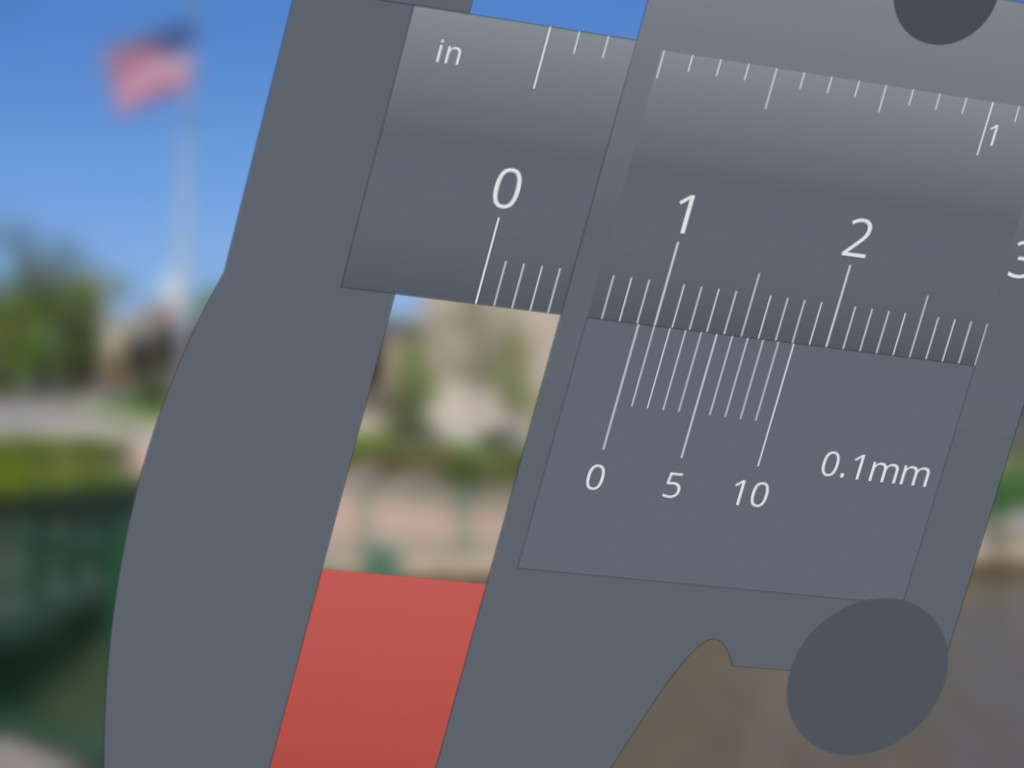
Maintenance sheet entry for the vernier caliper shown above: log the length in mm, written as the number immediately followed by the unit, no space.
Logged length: 9.1mm
